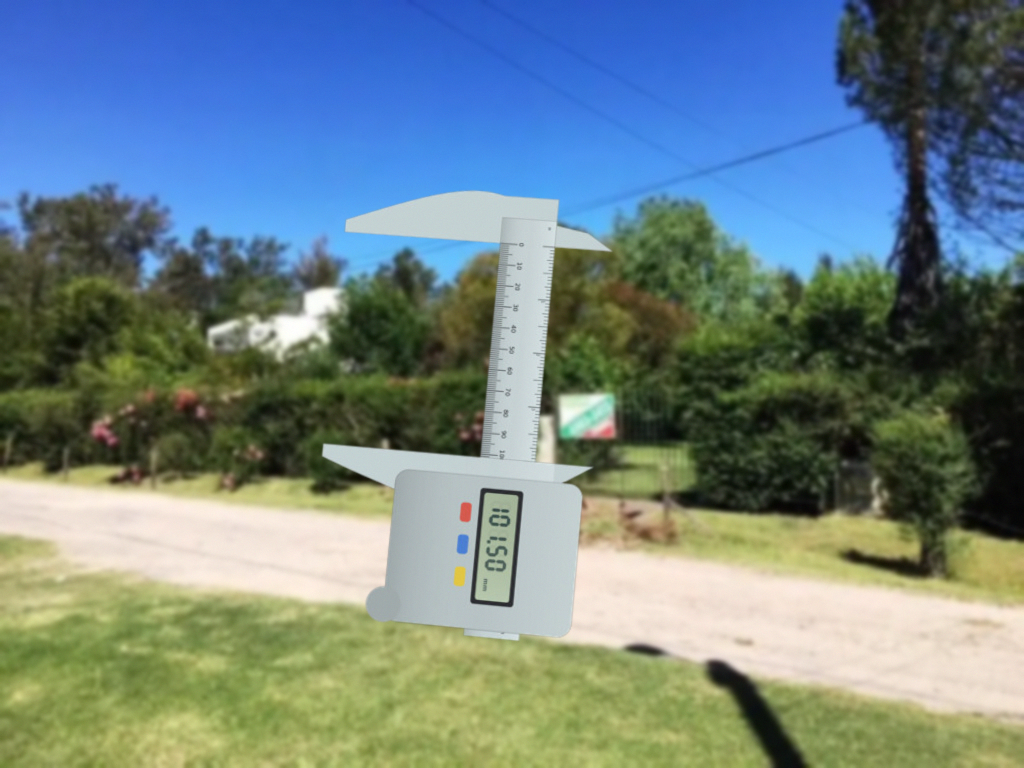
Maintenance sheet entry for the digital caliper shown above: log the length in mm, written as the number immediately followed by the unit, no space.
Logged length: 101.50mm
